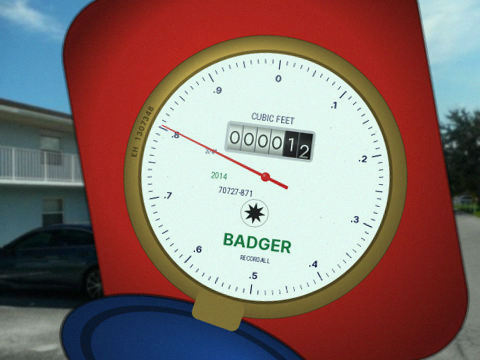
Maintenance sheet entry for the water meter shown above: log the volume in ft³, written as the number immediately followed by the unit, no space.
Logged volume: 11.80ft³
